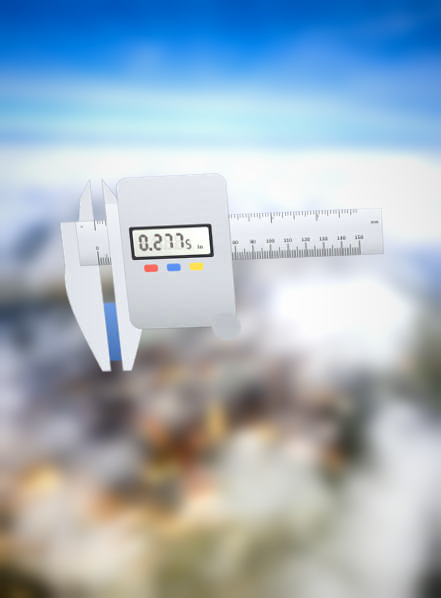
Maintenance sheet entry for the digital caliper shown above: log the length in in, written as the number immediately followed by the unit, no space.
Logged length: 0.2775in
